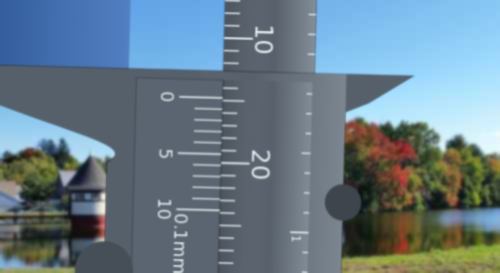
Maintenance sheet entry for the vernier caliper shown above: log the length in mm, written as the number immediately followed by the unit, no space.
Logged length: 14.8mm
